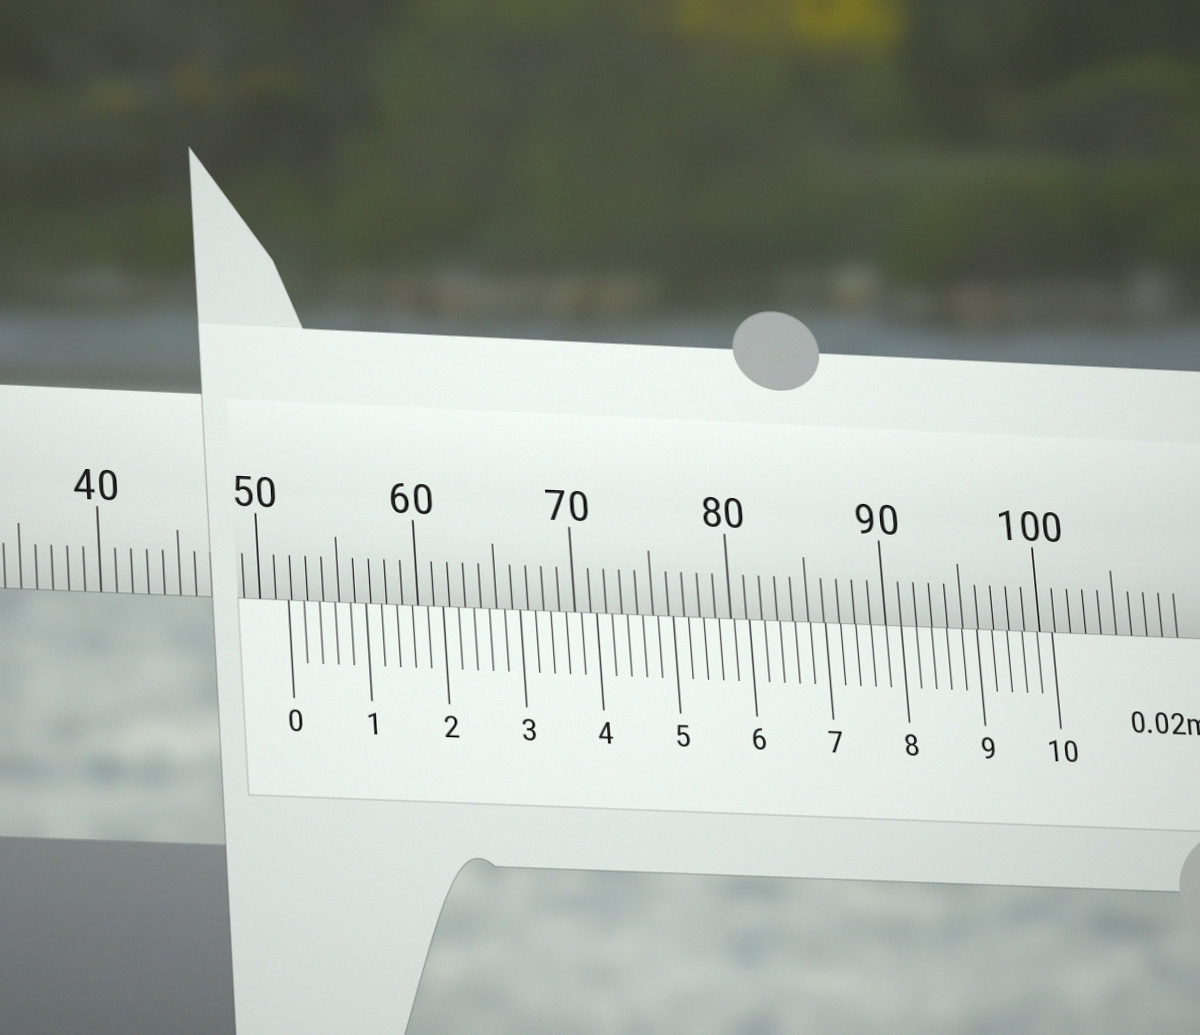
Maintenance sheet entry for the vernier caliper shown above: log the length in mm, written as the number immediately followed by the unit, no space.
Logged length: 51.8mm
